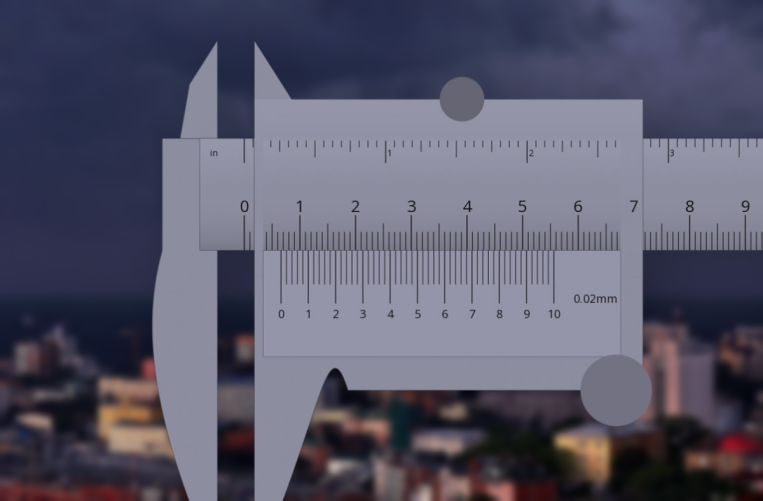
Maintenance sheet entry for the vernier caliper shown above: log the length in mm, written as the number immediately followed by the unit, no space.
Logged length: 6.6mm
